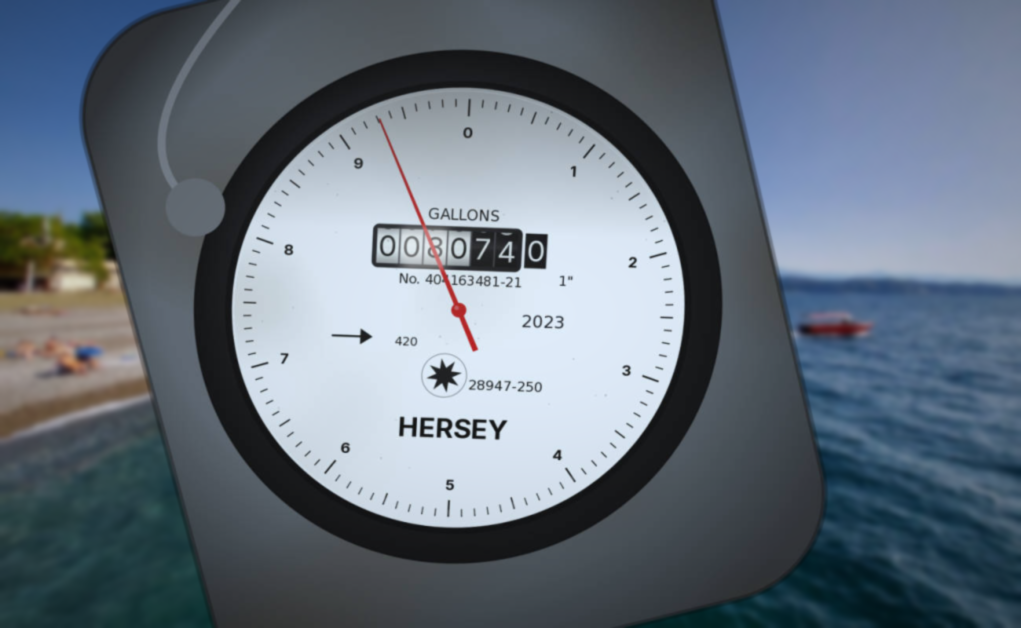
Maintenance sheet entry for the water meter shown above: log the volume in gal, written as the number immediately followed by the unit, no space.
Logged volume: 80739.3gal
